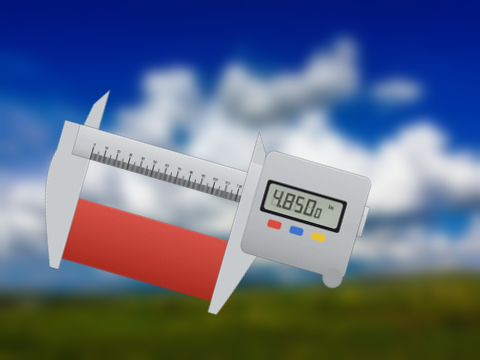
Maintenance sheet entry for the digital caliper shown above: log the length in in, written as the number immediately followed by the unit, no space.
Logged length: 4.8500in
